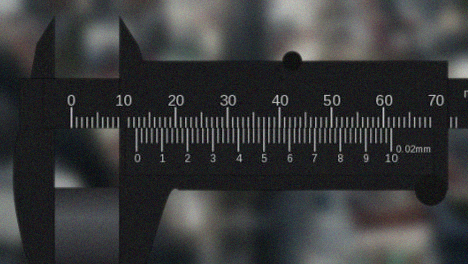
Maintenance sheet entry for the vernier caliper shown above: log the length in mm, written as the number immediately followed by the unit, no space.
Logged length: 12.5mm
